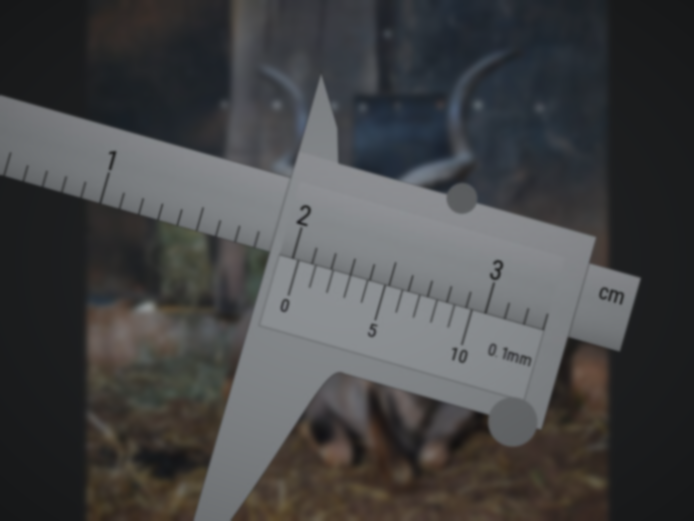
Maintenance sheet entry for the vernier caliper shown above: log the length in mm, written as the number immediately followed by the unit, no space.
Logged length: 20.3mm
